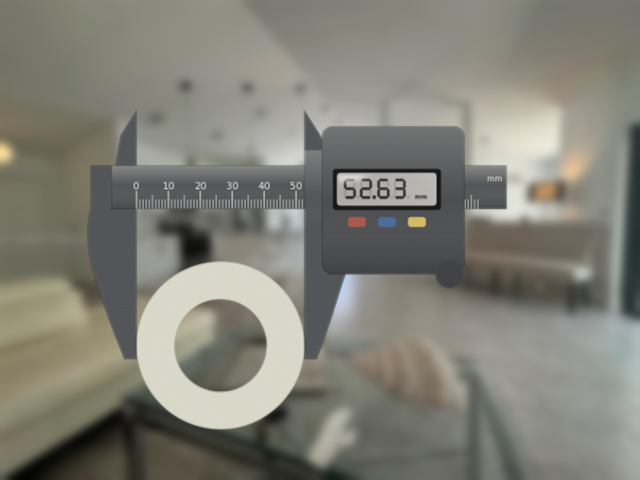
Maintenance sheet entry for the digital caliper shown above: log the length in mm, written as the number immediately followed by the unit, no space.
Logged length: 52.63mm
